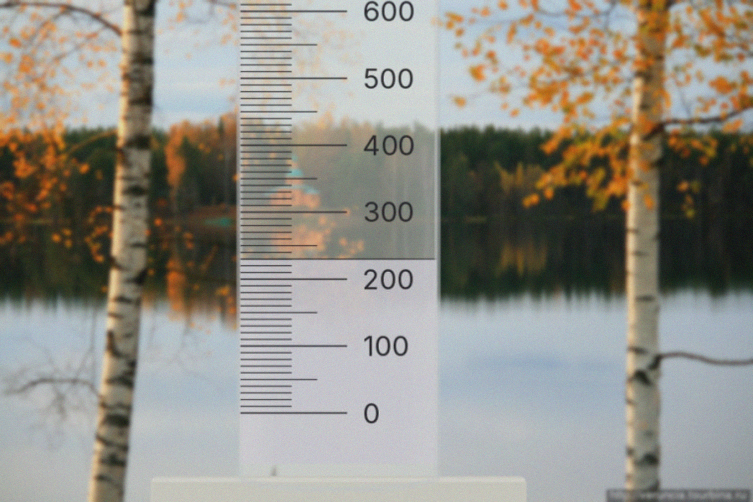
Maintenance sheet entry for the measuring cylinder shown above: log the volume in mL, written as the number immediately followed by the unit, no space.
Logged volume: 230mL
